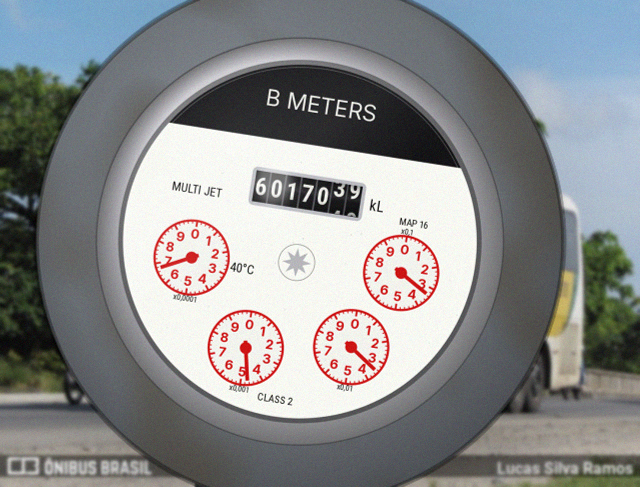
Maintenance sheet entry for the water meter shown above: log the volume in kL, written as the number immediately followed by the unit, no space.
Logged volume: 6017039.3346kL
